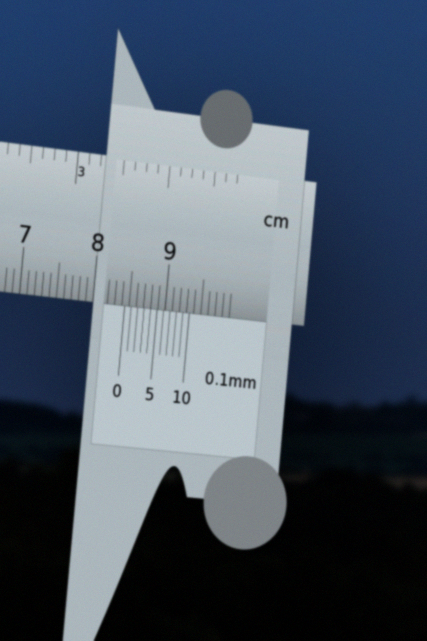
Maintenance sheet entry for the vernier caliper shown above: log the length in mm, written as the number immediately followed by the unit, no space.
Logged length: 84.4mm
